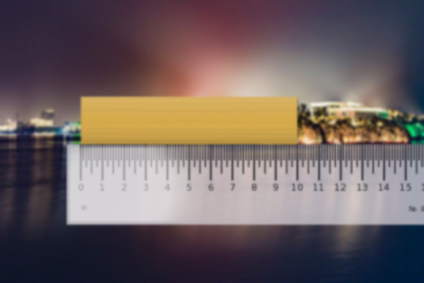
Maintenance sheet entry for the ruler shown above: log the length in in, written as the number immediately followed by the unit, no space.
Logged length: 10in
